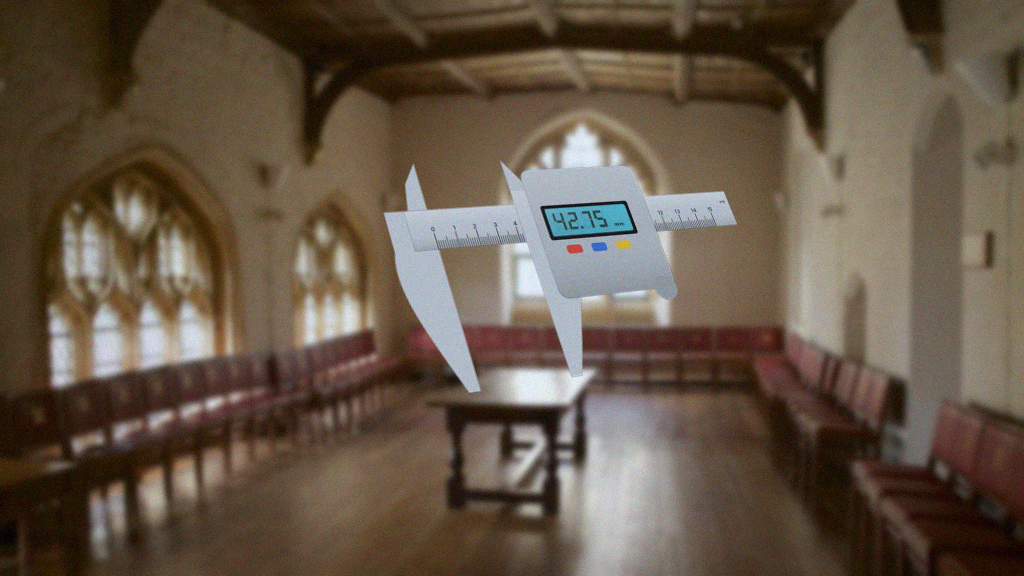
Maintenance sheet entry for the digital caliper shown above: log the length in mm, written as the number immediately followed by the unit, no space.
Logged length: 42.75mm
